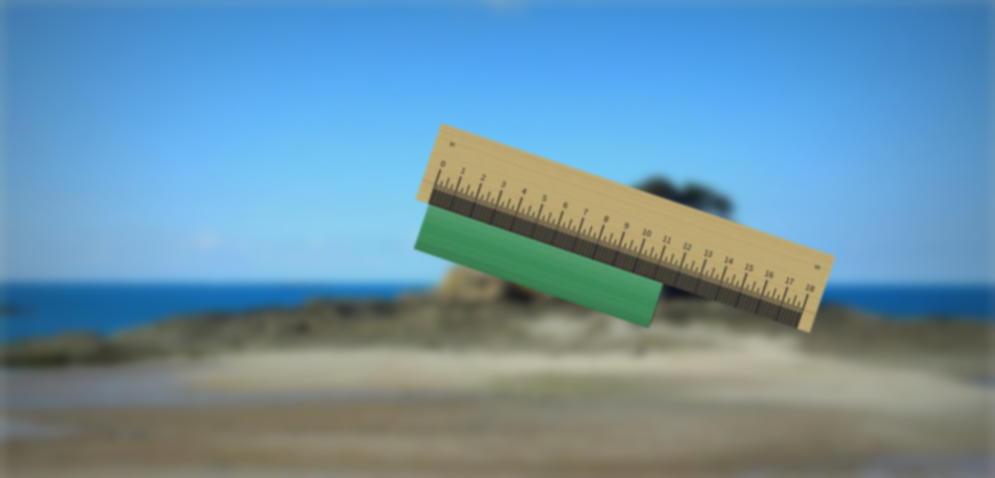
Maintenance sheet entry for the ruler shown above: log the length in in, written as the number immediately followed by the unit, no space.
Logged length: 11.5in
